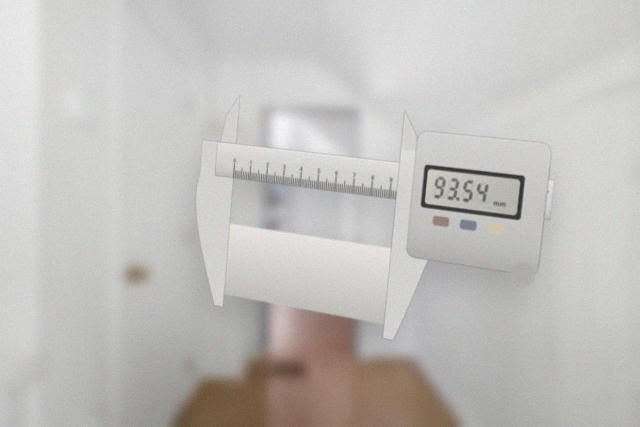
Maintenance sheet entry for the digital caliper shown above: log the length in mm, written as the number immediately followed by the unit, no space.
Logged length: 93.54mm
